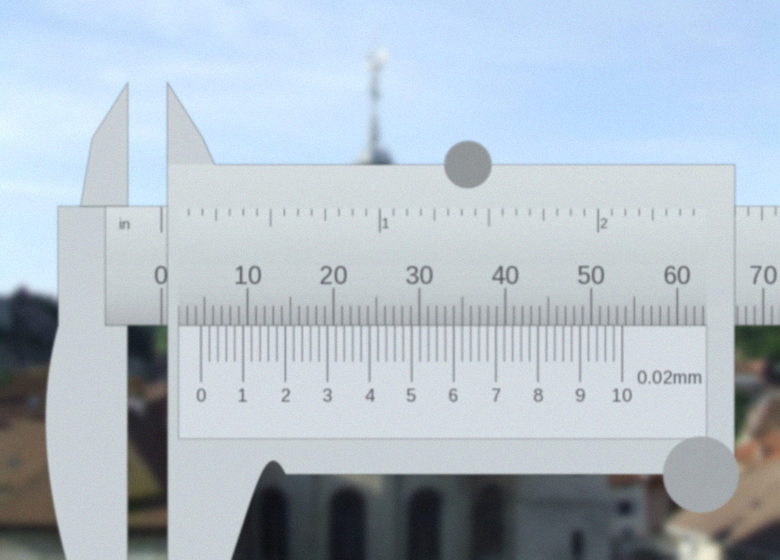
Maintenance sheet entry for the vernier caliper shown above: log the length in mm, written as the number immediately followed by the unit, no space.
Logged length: 4.6mm
